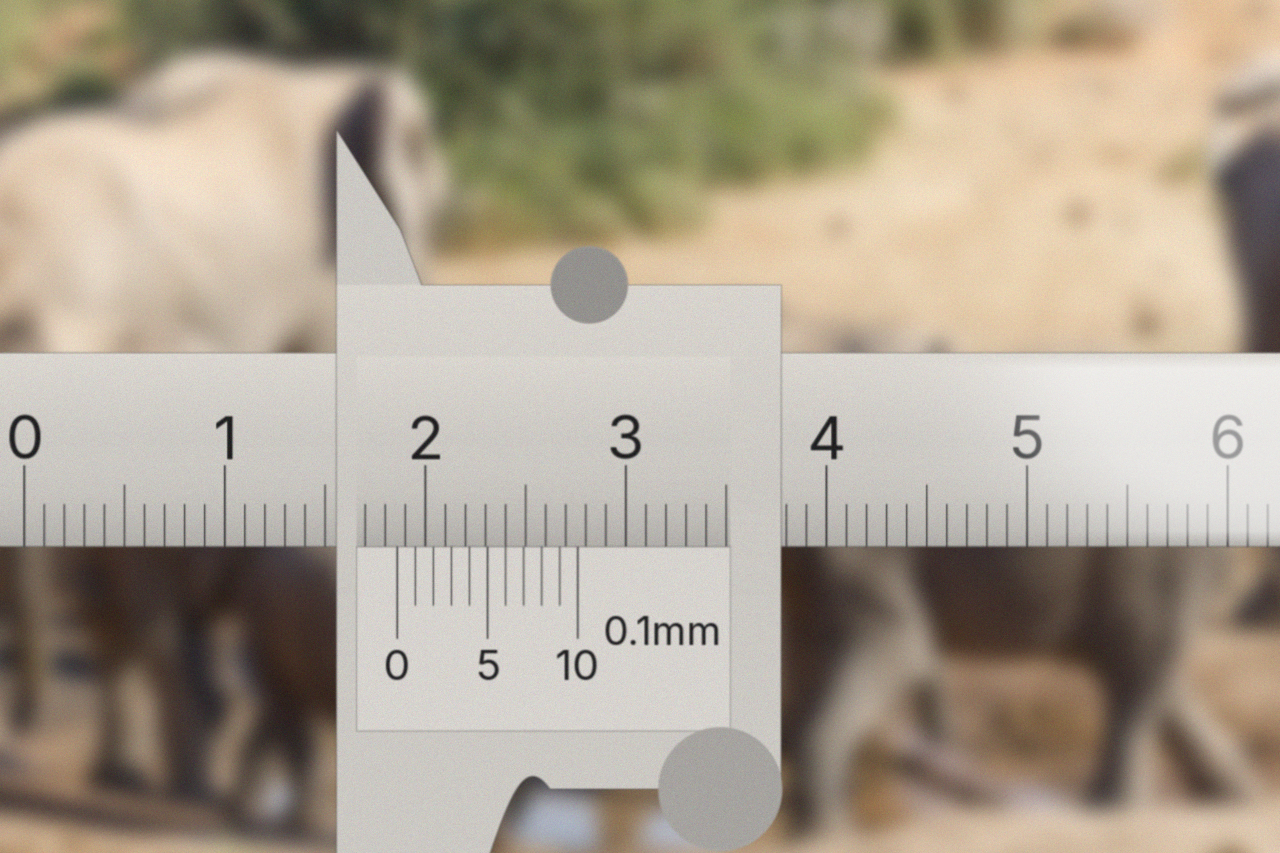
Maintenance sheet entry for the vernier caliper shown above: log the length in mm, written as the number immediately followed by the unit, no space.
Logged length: 18.6mm
